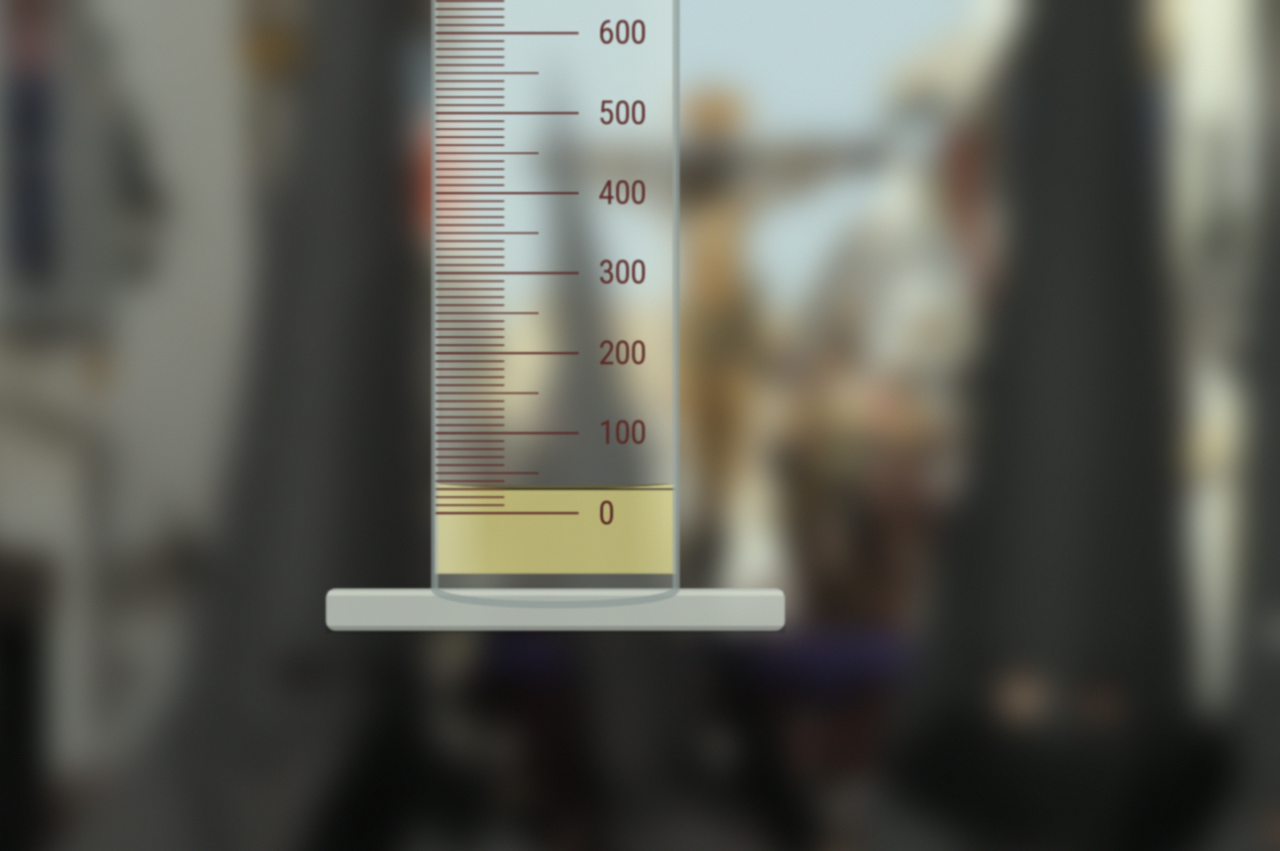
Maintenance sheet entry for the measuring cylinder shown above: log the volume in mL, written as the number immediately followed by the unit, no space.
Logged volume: 30mL
